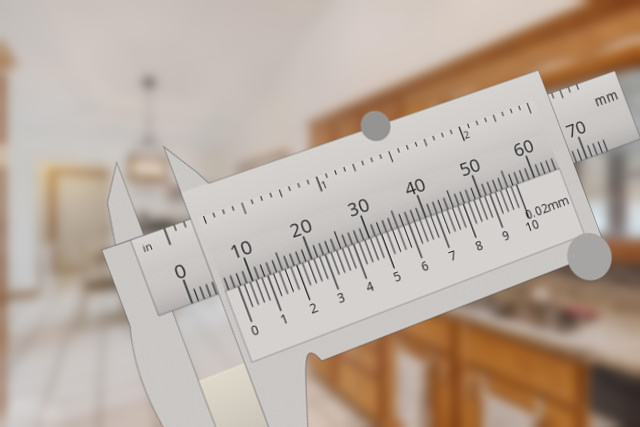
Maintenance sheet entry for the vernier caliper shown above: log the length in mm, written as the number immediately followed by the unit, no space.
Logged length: 7.6mm
